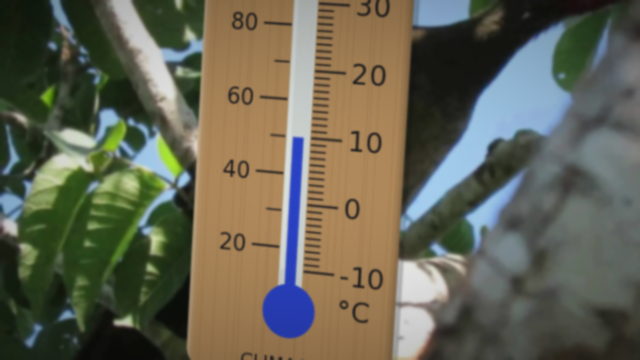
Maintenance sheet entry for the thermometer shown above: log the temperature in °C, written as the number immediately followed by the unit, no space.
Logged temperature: 10°C
